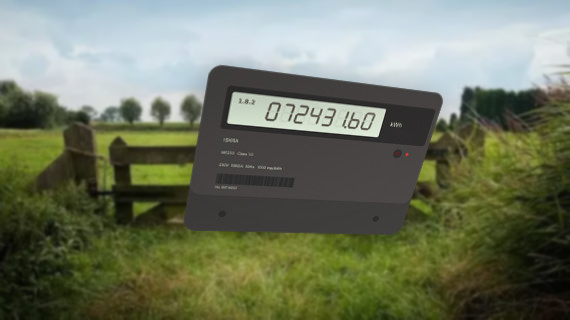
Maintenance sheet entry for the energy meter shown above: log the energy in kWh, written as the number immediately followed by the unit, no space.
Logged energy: 72431.60kWh
